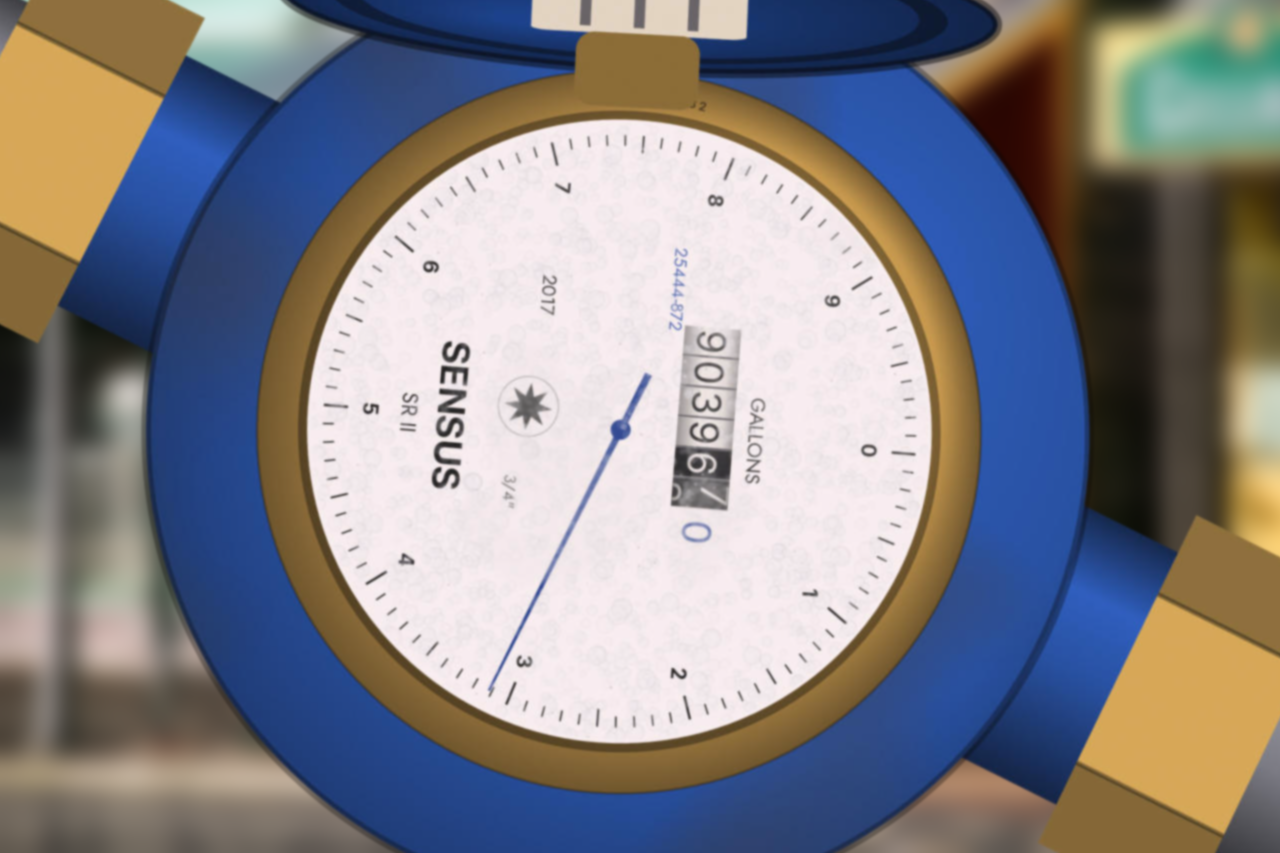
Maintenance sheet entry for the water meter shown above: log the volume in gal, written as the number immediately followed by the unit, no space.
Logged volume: 9039673.1gal
